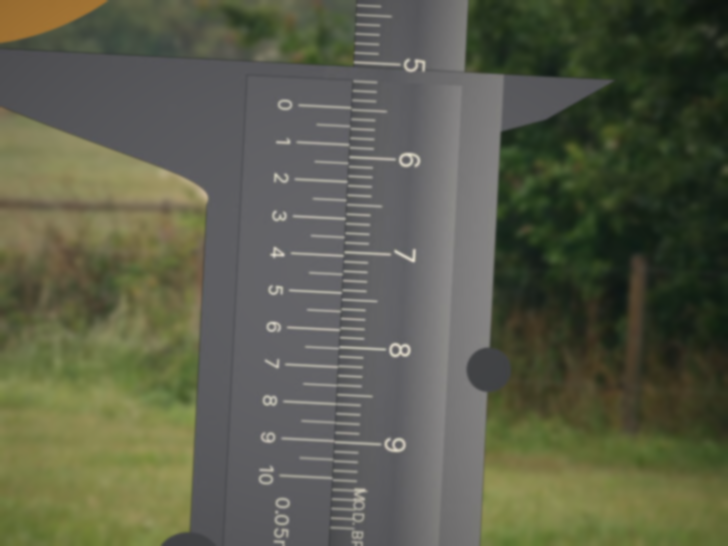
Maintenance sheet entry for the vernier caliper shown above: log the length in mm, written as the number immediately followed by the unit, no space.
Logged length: 54.8mm
